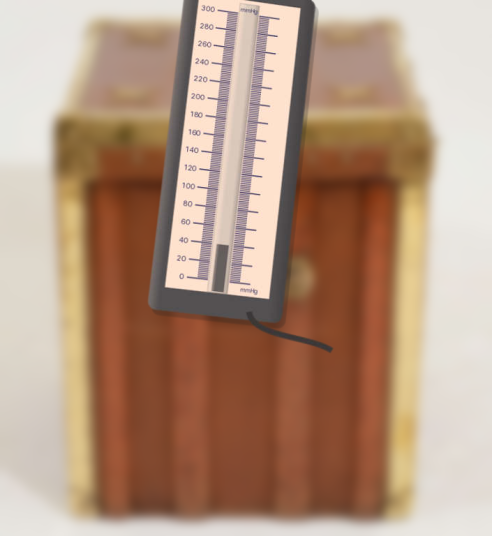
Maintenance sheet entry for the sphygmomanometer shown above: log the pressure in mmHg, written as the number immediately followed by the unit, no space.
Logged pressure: 40mmHg
